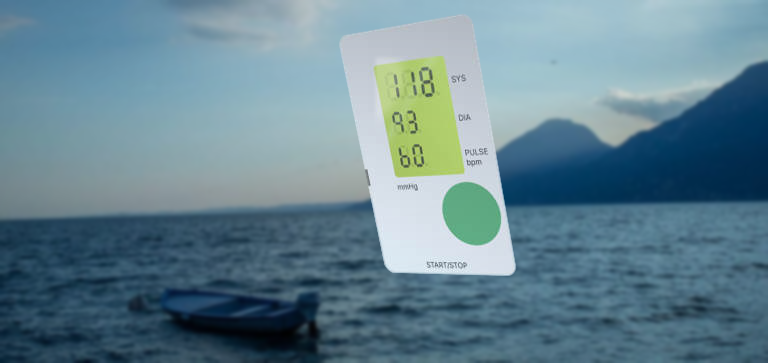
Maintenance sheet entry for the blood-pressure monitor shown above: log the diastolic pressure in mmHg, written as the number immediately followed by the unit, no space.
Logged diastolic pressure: 93mmHg
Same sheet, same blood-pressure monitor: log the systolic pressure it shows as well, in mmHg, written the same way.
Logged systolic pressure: 118mmHg
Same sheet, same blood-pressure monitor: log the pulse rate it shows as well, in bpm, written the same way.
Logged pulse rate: 60bpm
